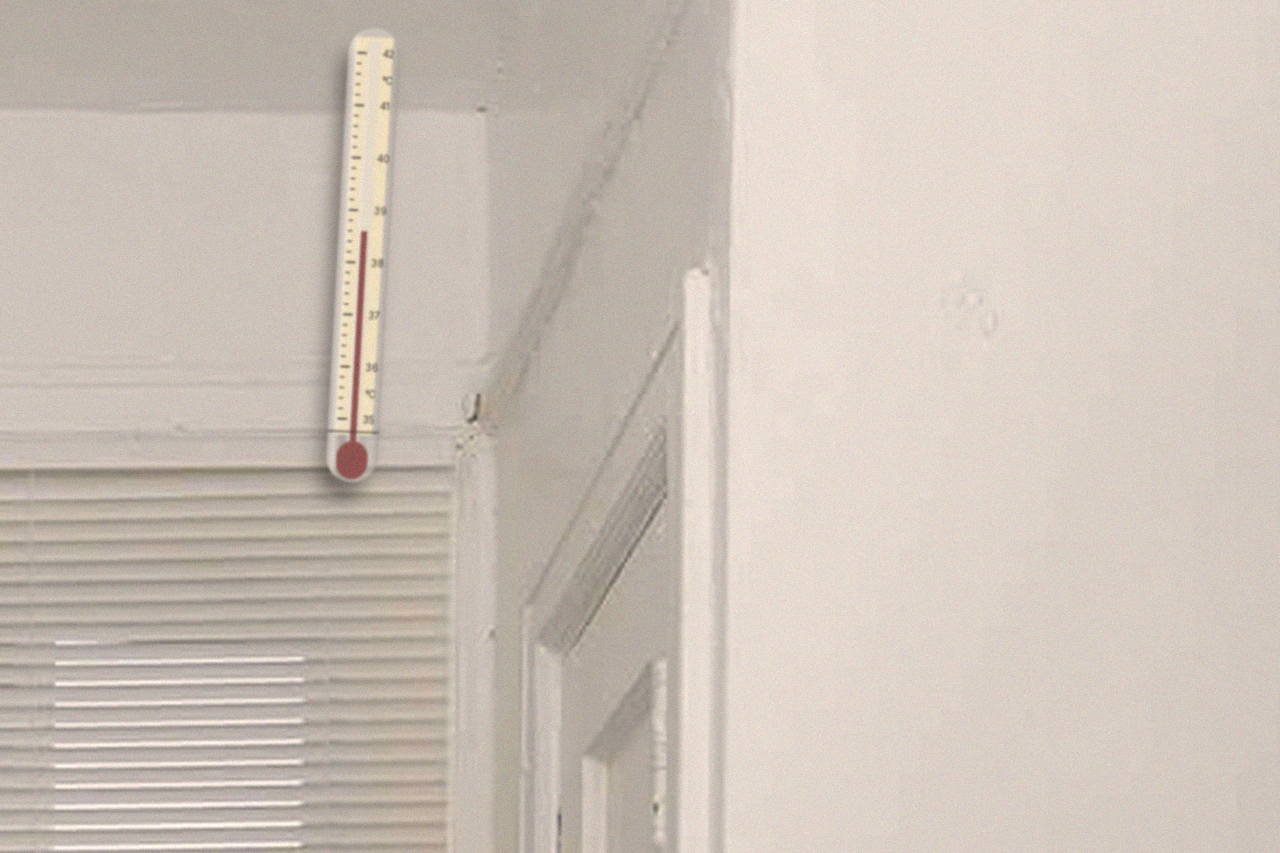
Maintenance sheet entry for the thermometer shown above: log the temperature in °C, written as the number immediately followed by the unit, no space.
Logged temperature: 38.6°C
